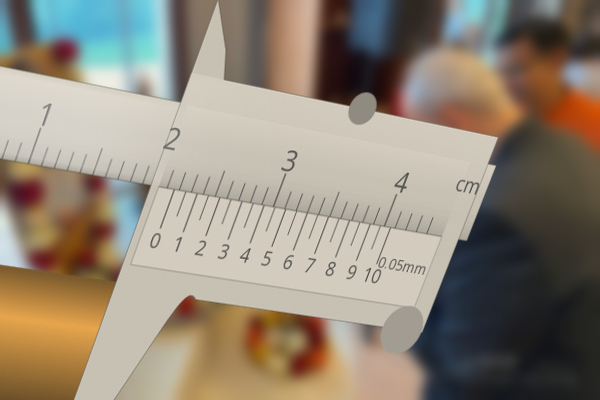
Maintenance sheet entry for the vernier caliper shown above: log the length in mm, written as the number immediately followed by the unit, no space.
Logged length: 21.6mm
